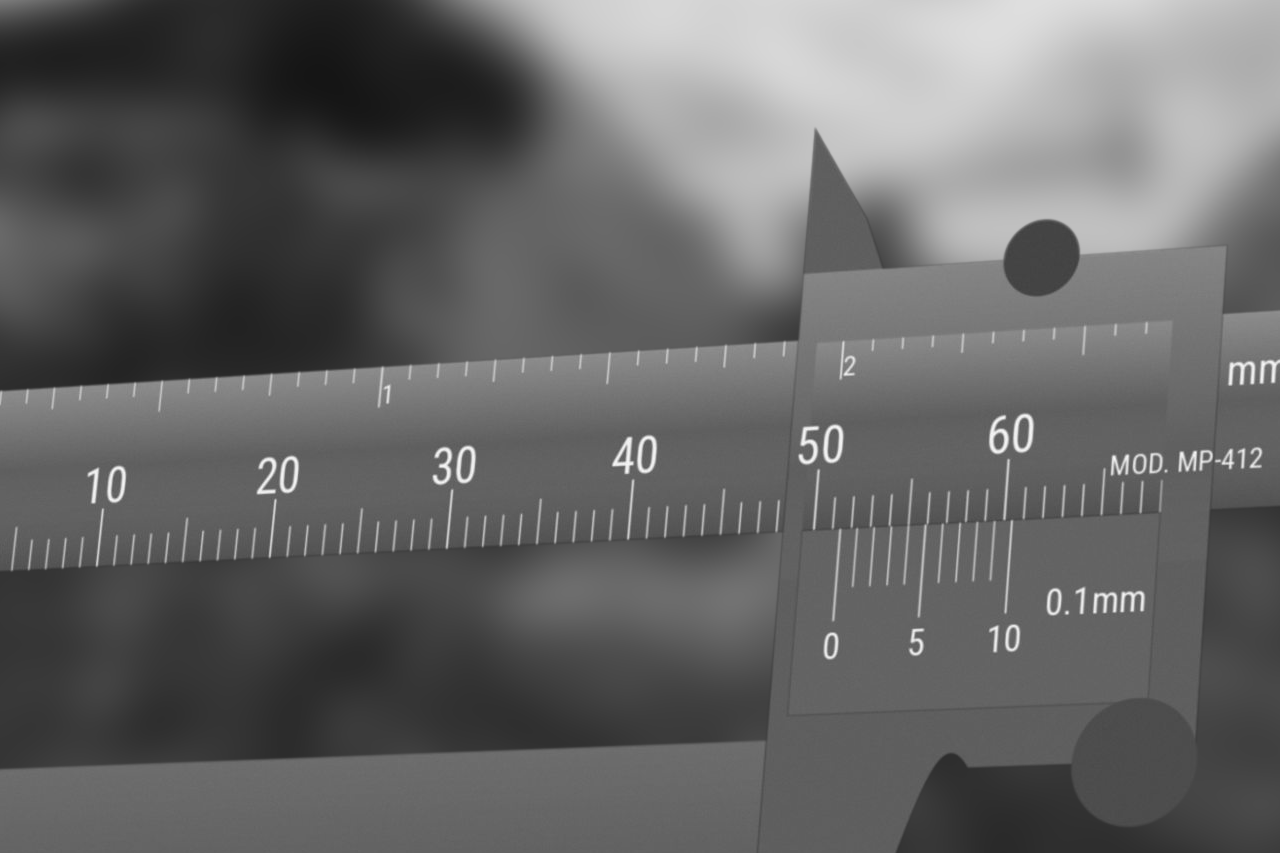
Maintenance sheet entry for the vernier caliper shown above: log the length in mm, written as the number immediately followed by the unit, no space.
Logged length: 51.4mm
